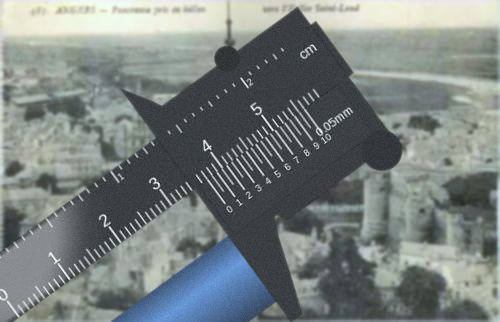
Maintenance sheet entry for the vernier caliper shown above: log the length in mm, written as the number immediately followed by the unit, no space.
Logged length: 37.0mm
